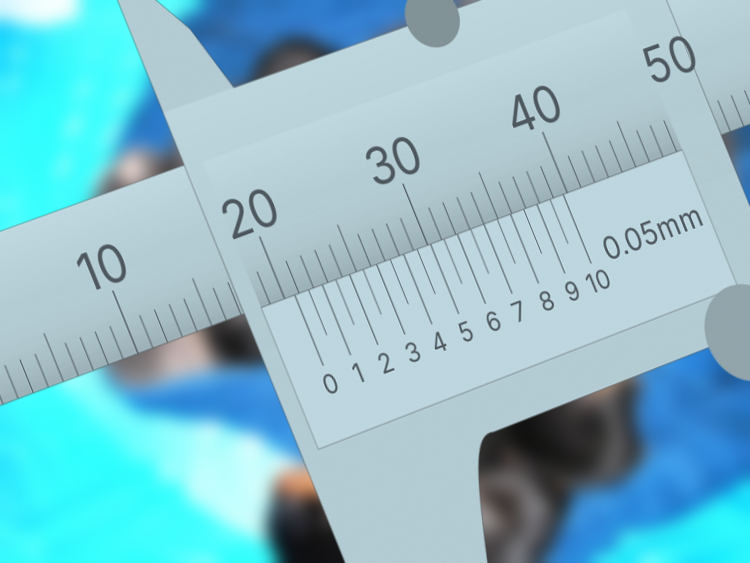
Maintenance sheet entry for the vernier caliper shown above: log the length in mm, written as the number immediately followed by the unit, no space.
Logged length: 20.7mm
